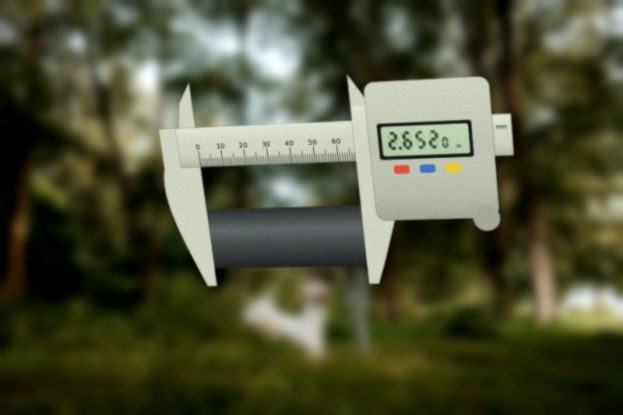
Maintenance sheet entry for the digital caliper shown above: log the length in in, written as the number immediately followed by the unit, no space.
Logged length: 2.6520in
